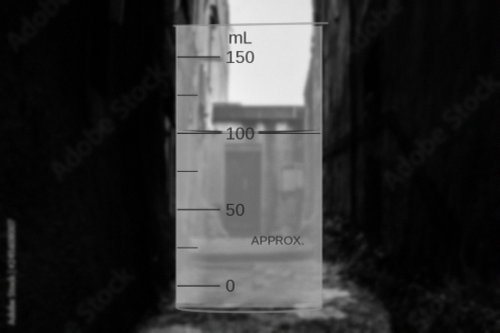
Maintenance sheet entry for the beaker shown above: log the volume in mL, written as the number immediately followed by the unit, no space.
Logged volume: 100mL
